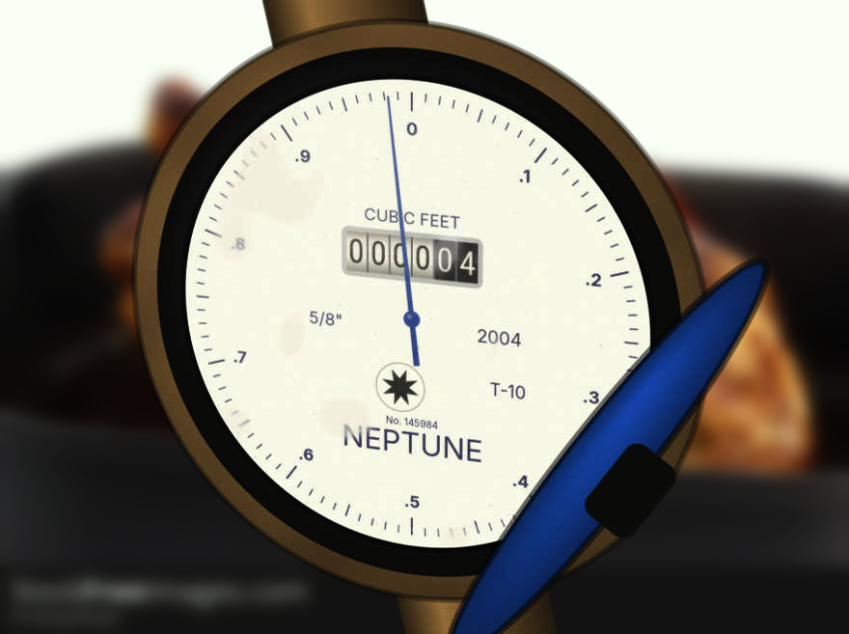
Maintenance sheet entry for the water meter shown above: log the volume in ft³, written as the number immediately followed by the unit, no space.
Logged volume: 3.98ft³
